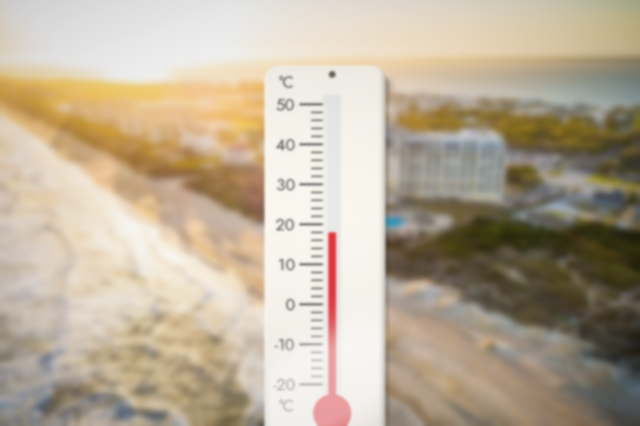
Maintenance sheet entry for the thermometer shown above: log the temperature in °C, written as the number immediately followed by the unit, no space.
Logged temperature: 18°C
